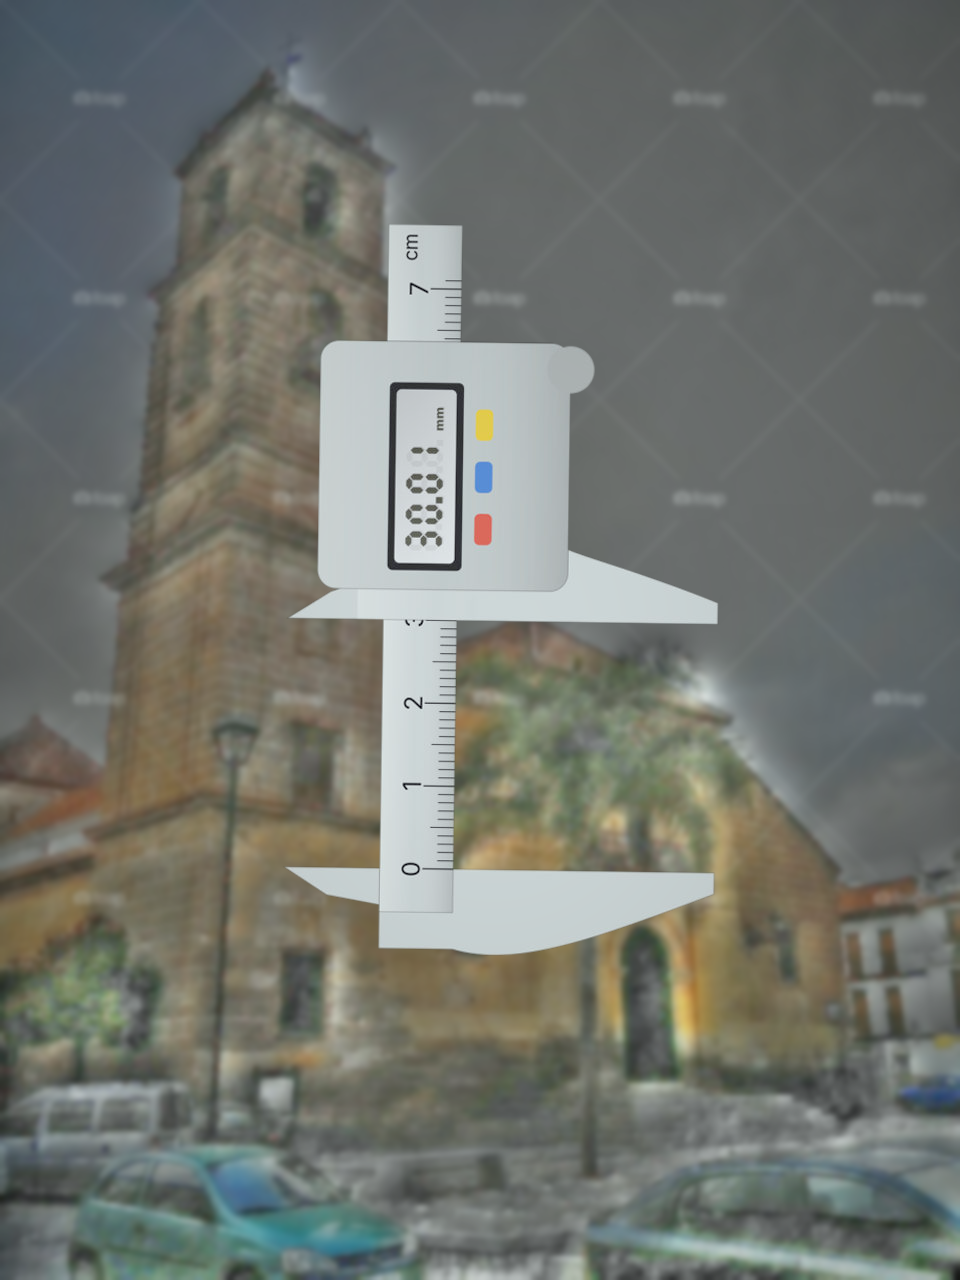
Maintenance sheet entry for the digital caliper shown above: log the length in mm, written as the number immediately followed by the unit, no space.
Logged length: 30.01mm
